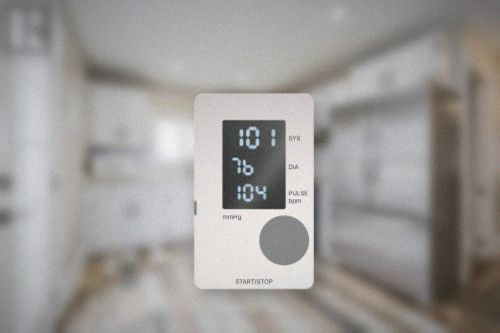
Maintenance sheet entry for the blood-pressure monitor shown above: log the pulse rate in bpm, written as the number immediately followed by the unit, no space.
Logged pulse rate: 104bpm
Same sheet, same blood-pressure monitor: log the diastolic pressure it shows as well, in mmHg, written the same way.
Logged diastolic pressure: 76mmHg
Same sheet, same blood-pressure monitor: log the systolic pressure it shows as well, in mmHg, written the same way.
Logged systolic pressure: 101mmHg
